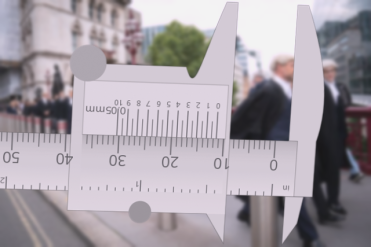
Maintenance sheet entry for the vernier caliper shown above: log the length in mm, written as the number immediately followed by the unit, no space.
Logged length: 11.4mm
